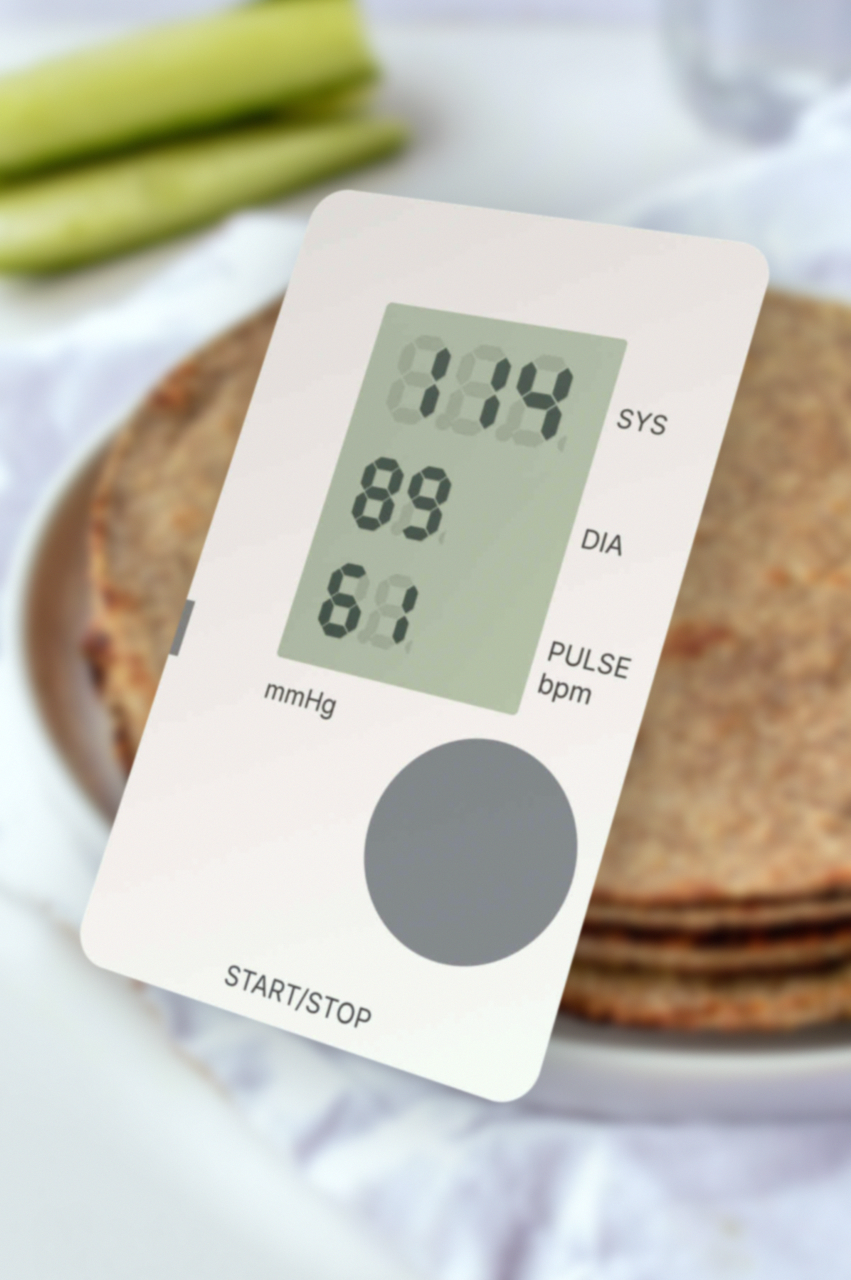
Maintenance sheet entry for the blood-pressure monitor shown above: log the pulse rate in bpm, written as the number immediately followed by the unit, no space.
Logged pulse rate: 61bpm
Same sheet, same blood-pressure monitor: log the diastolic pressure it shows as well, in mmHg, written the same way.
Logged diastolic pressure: 89mmHg
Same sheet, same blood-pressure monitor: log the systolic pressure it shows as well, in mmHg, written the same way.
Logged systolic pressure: 114mmHg
